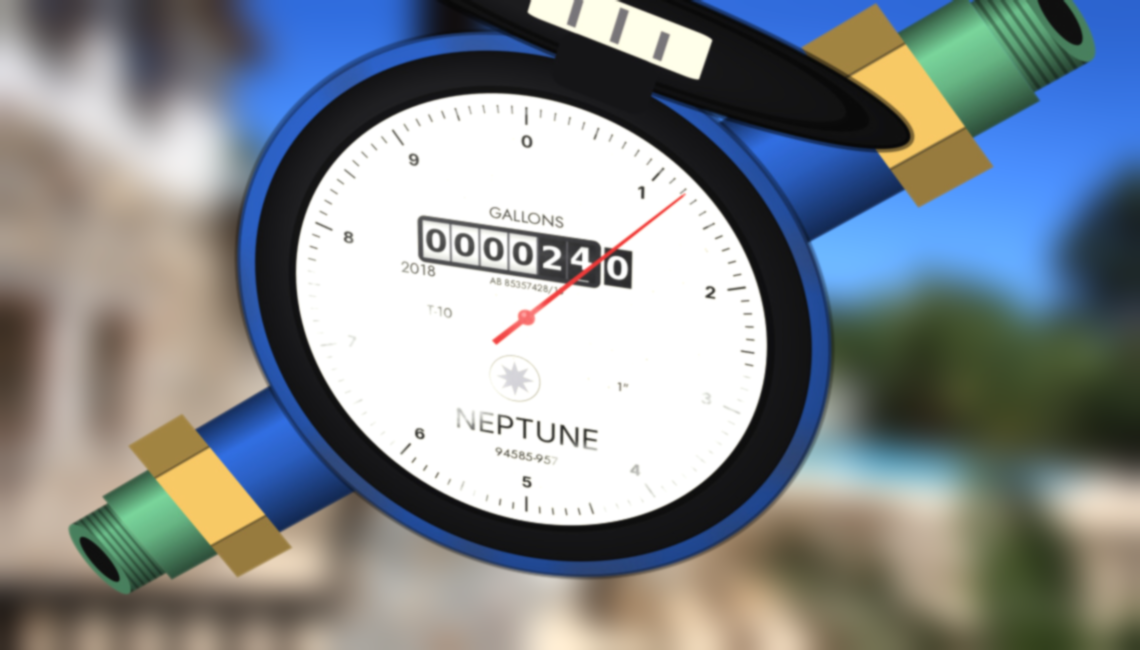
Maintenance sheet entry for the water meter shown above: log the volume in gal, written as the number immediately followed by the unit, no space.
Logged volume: 241.2gal
